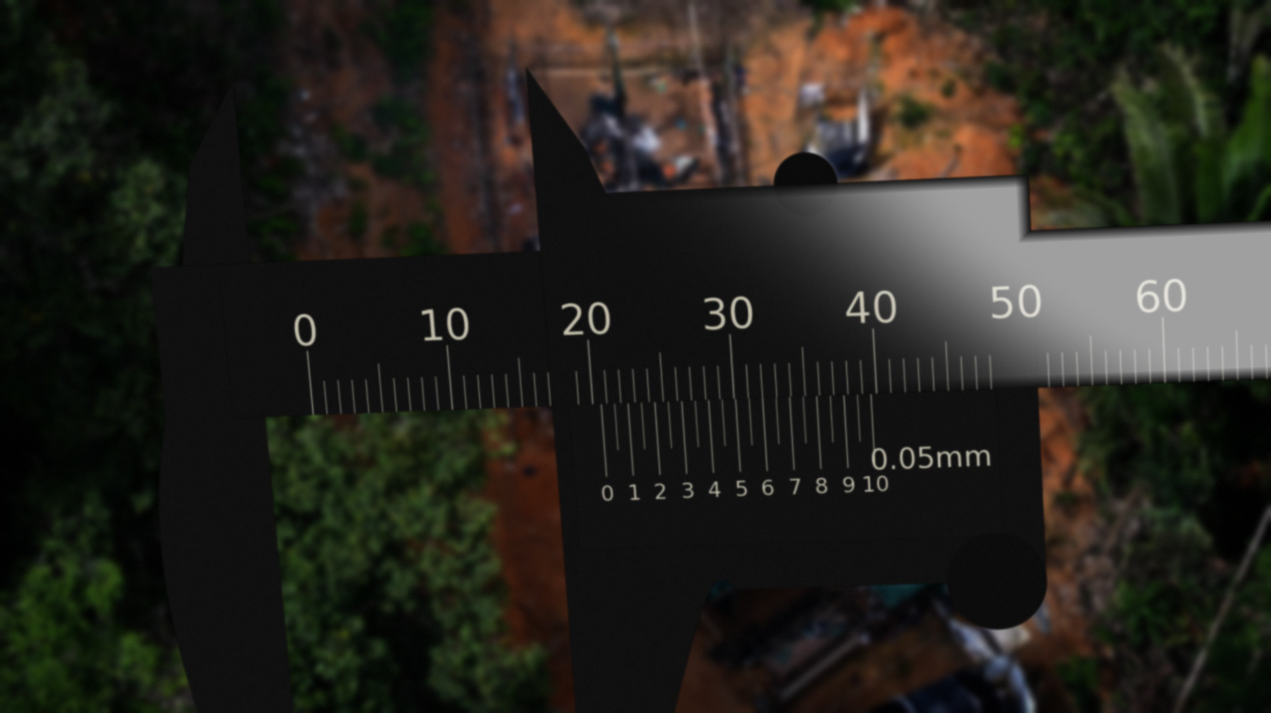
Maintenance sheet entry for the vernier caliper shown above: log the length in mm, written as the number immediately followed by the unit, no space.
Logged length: 20.6mm
